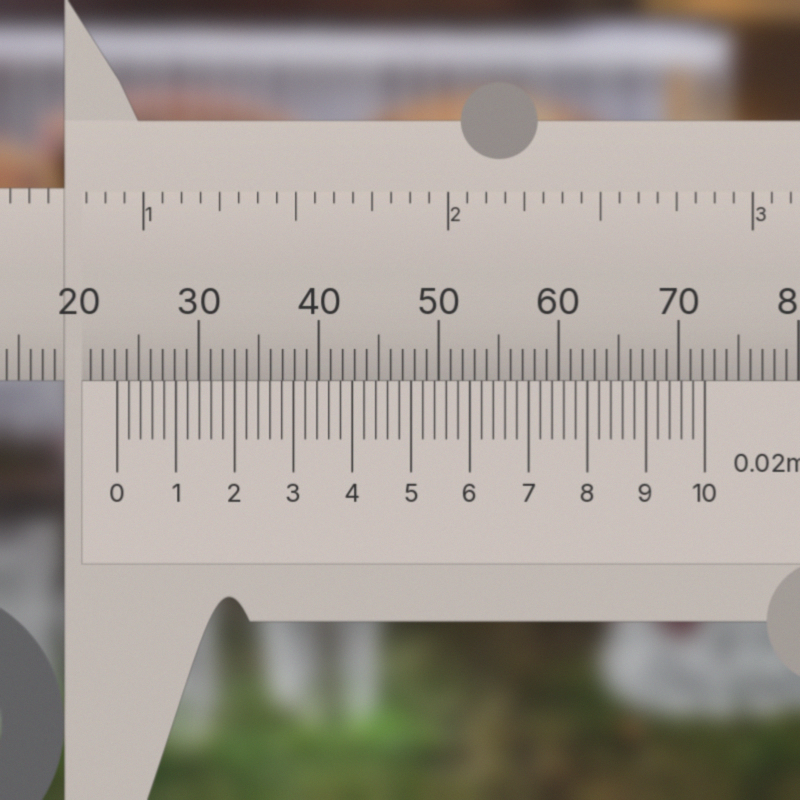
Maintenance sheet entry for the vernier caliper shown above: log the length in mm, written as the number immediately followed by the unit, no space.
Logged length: 23.2mm
